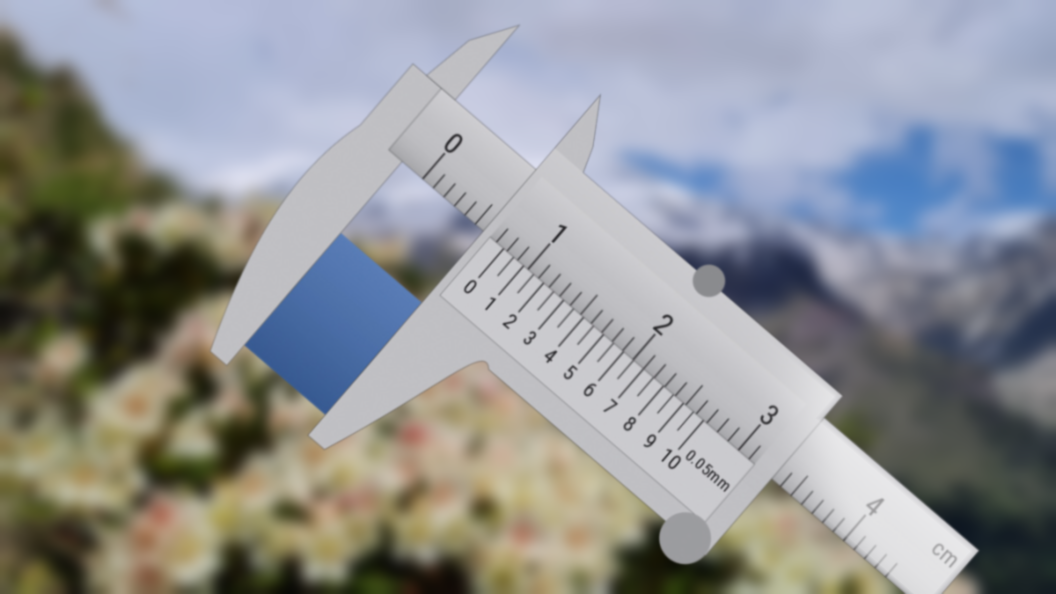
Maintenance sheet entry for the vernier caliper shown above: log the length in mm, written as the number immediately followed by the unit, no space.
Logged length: 7.7mm
